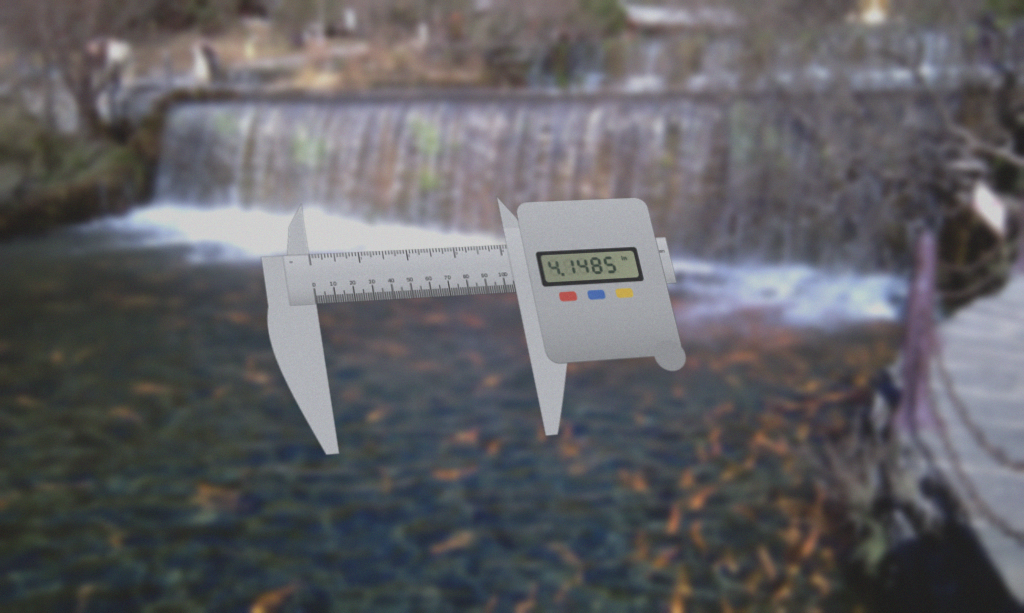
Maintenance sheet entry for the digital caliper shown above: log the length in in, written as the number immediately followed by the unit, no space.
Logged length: 4.1485in
